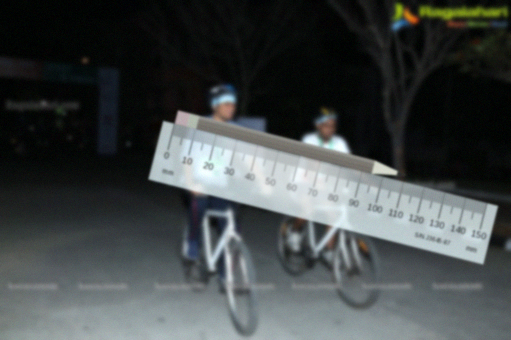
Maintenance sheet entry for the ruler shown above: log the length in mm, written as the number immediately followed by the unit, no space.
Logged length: 110mm
